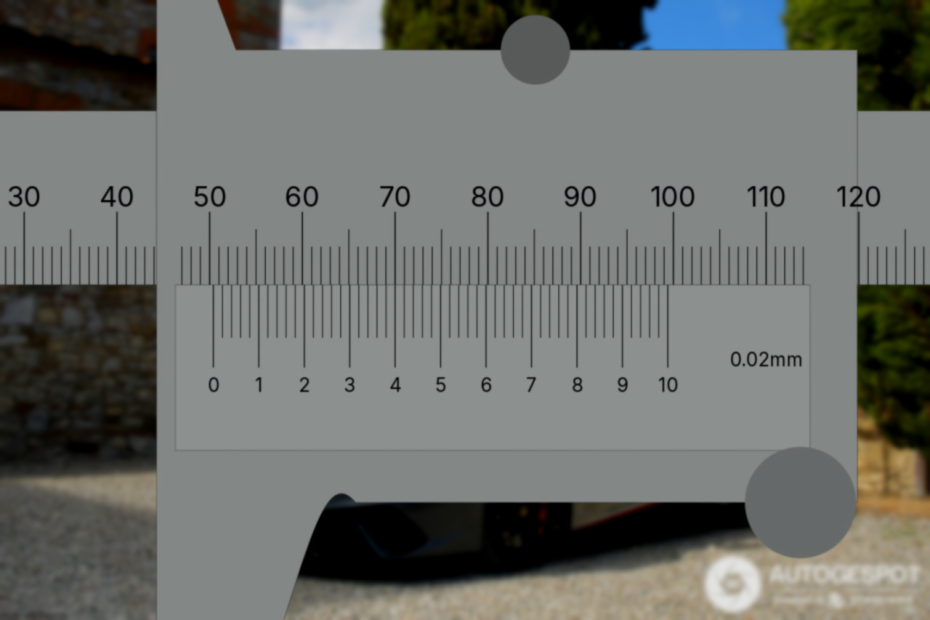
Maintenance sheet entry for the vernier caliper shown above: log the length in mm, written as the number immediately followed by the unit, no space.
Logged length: 50.4mm
